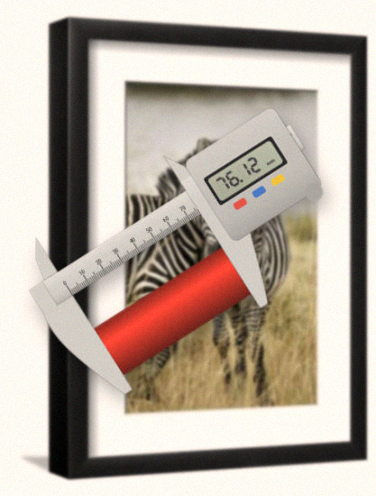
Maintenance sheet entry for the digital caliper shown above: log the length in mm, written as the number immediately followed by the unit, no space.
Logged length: 76.12mm
